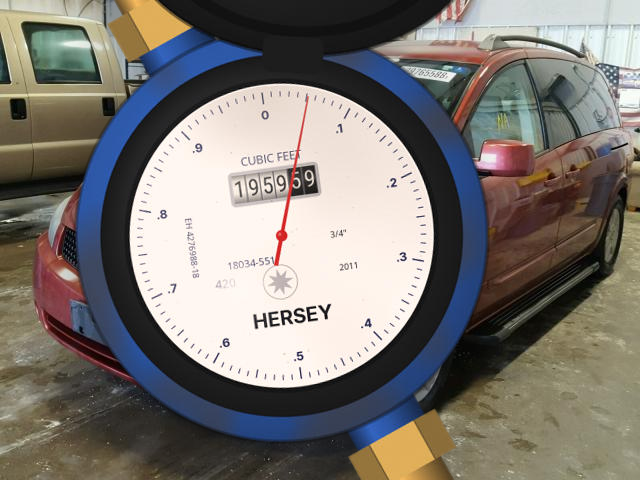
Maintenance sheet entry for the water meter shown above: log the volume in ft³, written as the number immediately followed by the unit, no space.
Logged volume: 195959.05ft³
